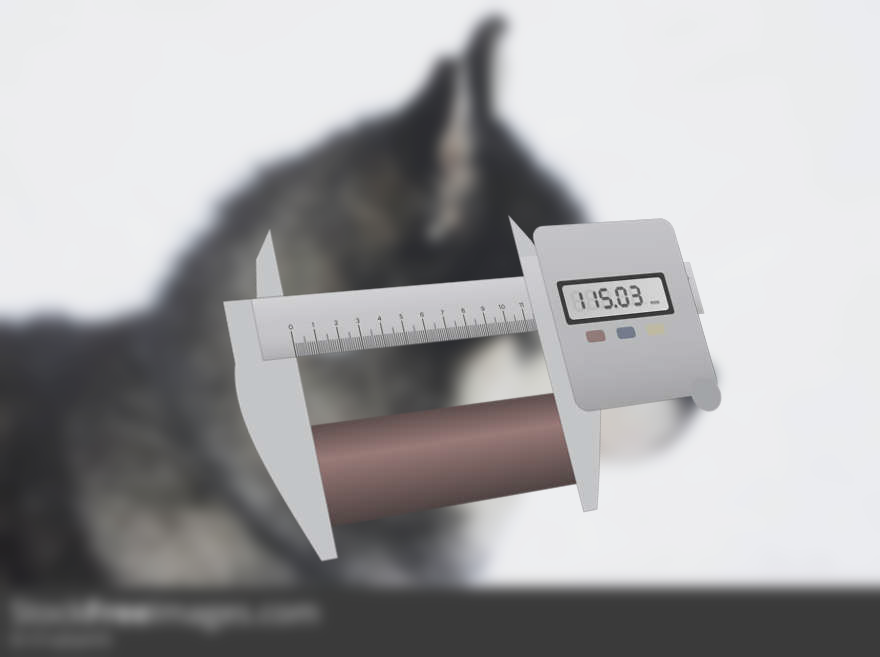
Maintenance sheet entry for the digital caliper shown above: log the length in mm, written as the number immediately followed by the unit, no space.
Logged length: 115.03mm
